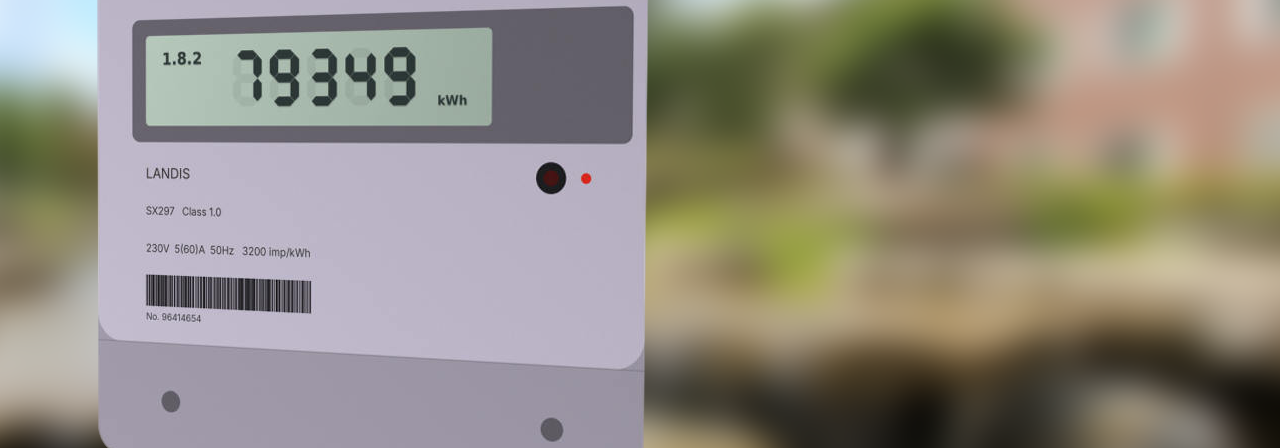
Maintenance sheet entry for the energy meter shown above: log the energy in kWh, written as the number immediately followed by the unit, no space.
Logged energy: 79349kWh
